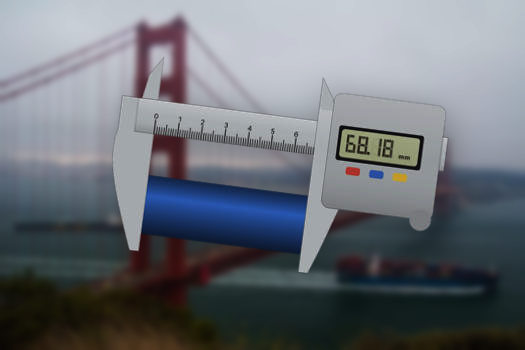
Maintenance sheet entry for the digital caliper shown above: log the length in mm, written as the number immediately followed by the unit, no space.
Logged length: 68.18mm
